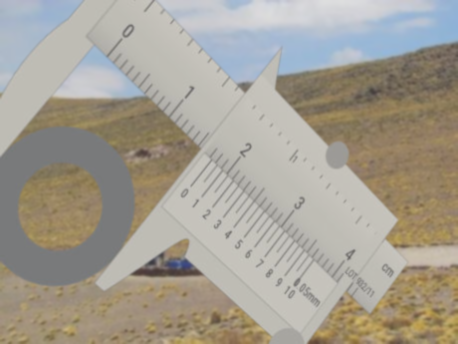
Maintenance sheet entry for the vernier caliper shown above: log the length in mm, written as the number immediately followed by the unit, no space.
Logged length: 17.4mm
